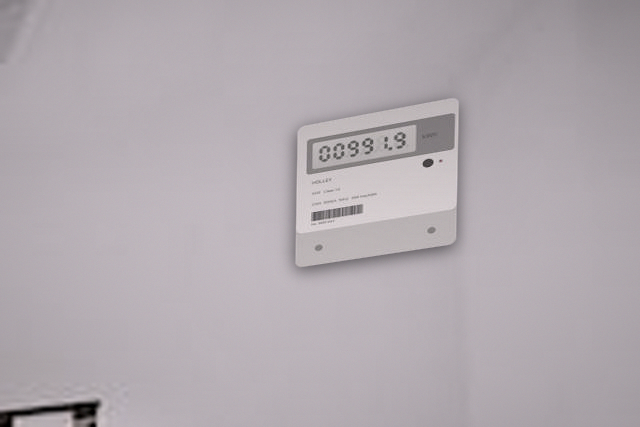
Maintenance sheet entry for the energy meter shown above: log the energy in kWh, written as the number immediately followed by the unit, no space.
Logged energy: 991.9kWh
